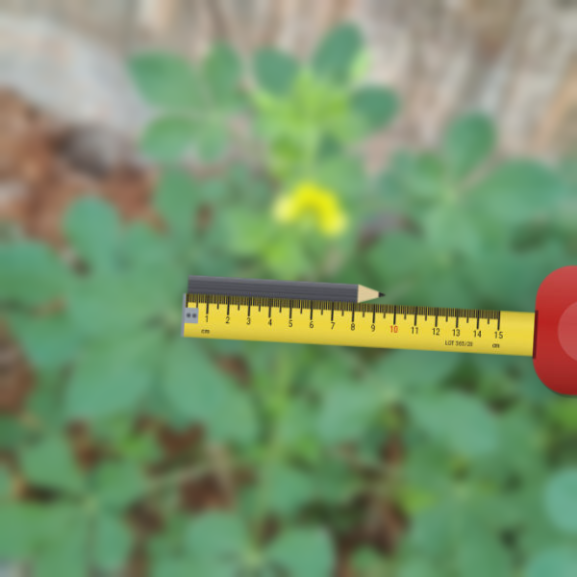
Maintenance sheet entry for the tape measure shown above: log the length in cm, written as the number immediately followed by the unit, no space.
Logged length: 9.5cm
